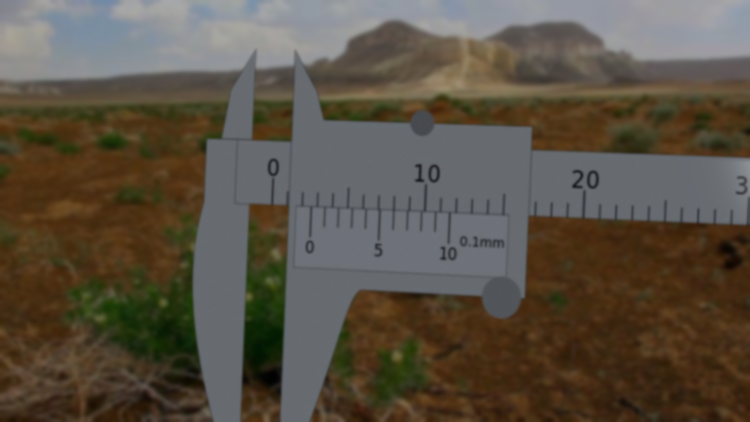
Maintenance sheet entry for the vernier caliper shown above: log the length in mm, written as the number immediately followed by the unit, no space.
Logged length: 2.6mm
